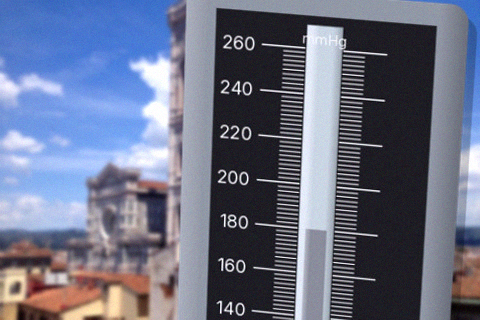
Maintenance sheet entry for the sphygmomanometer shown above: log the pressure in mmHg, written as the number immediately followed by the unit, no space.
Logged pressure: 180mmHg
